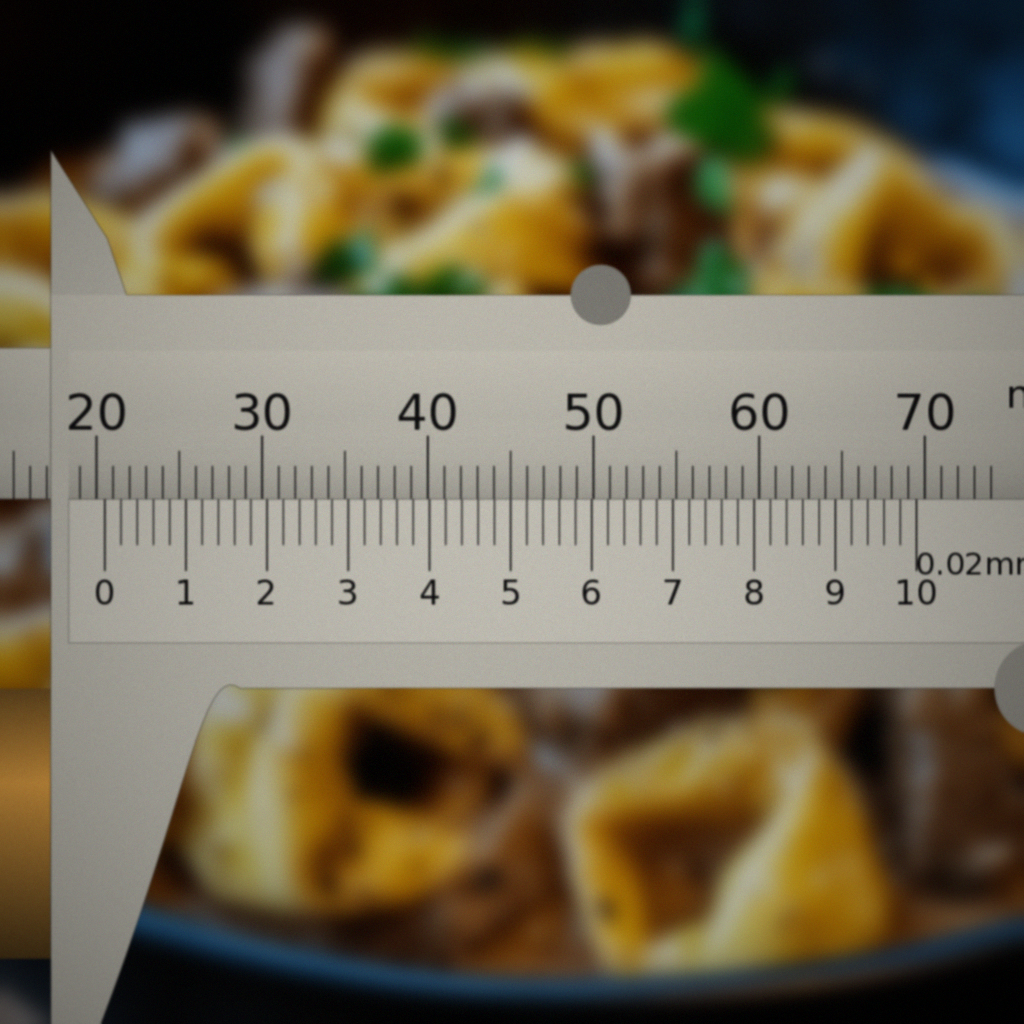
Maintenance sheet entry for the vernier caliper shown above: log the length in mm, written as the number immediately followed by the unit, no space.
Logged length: 20.5mm
